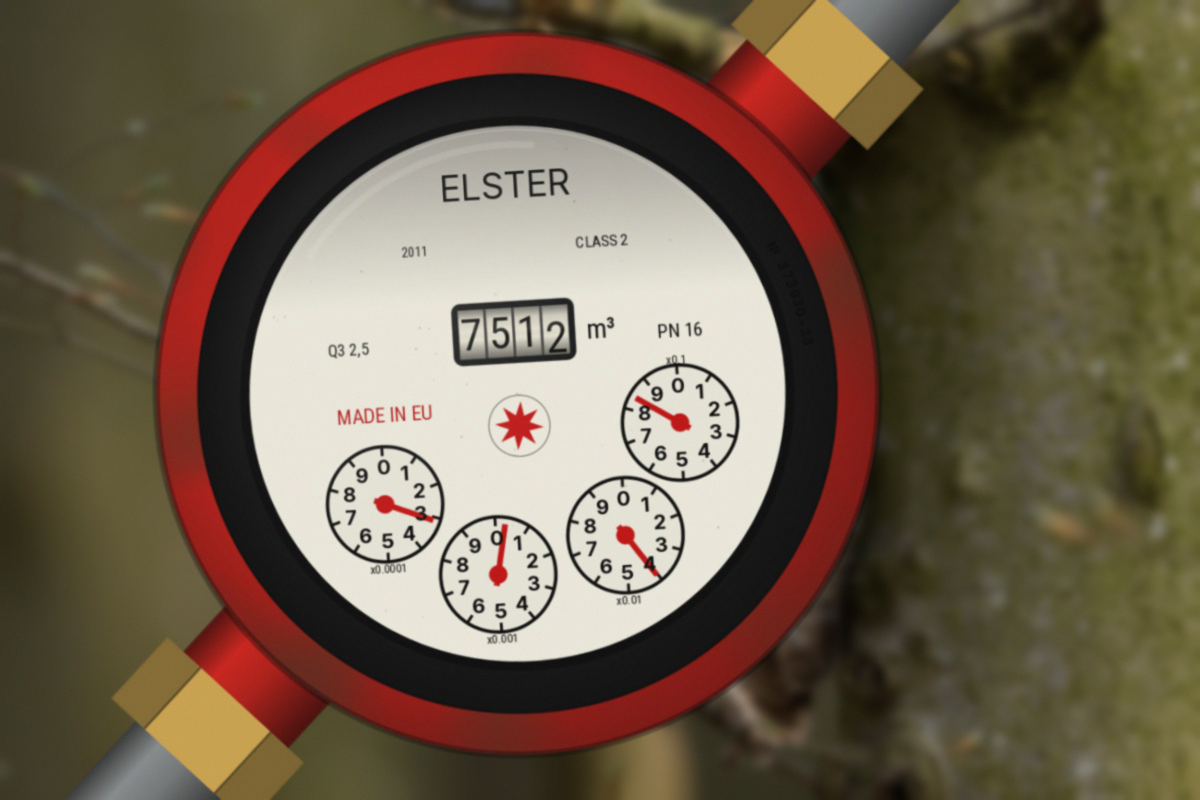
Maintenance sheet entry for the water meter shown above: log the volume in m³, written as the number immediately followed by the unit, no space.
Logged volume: 7511.8403m³
